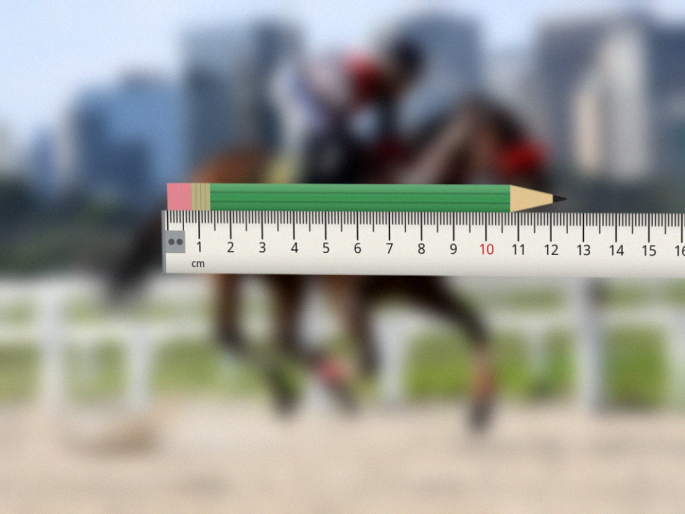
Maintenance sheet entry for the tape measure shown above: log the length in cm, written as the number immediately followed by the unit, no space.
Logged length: 12.5cm
